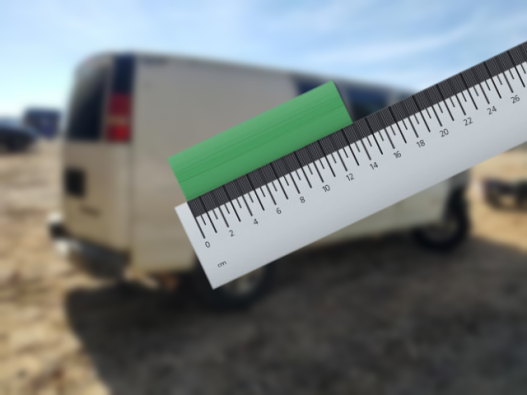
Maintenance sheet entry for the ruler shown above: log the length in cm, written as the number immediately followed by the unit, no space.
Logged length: 14cm
